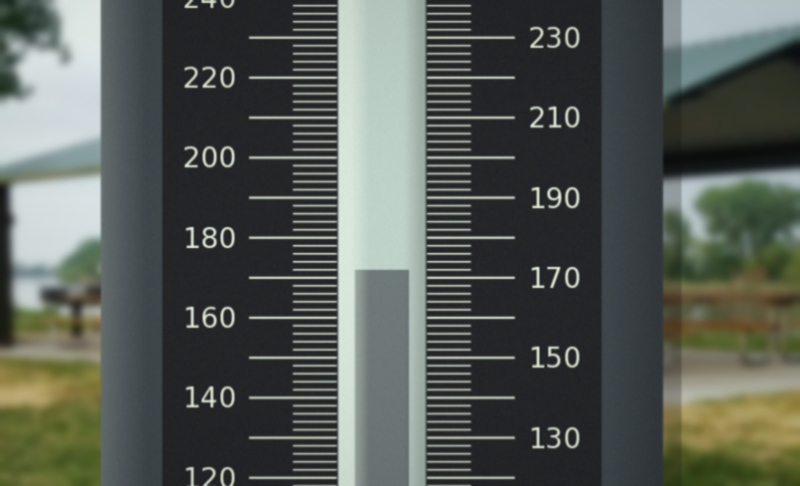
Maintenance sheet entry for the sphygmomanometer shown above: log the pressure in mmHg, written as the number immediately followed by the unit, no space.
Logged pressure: 172mmHg
